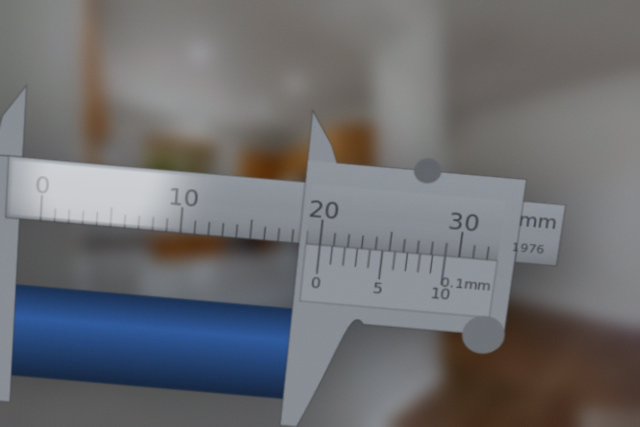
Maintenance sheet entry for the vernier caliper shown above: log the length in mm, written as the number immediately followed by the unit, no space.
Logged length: 20.0mm
